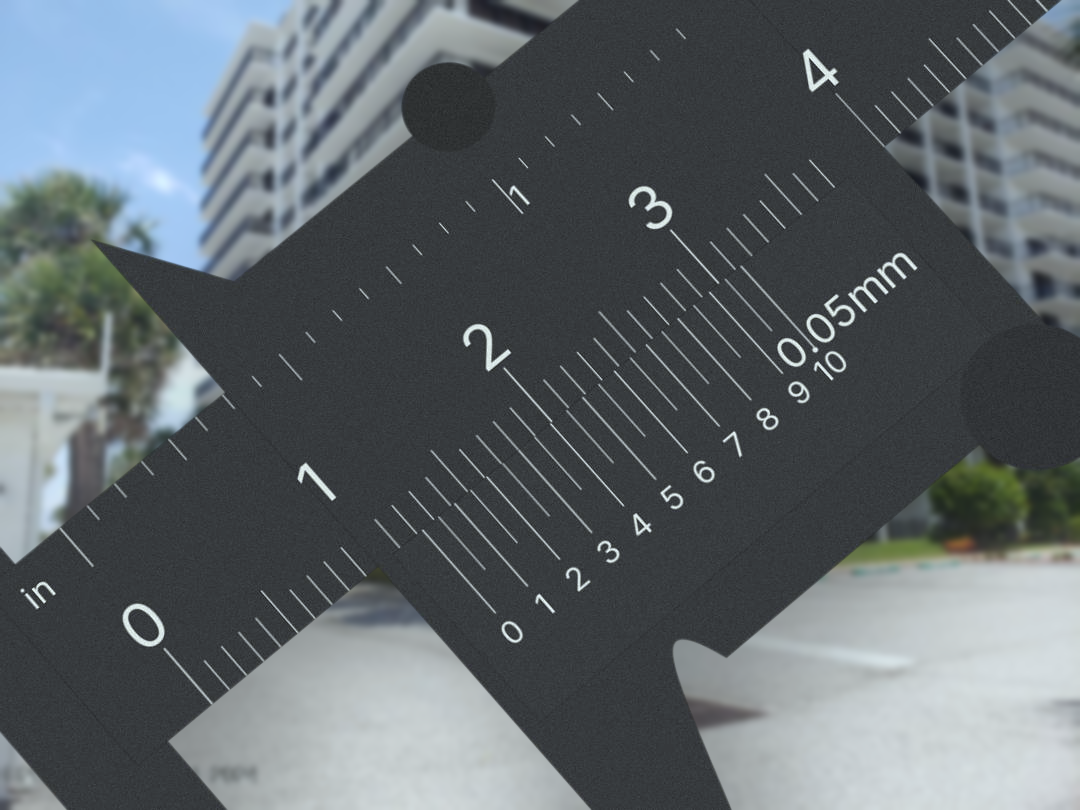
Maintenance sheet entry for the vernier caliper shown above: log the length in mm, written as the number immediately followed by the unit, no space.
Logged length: 12.3mm
